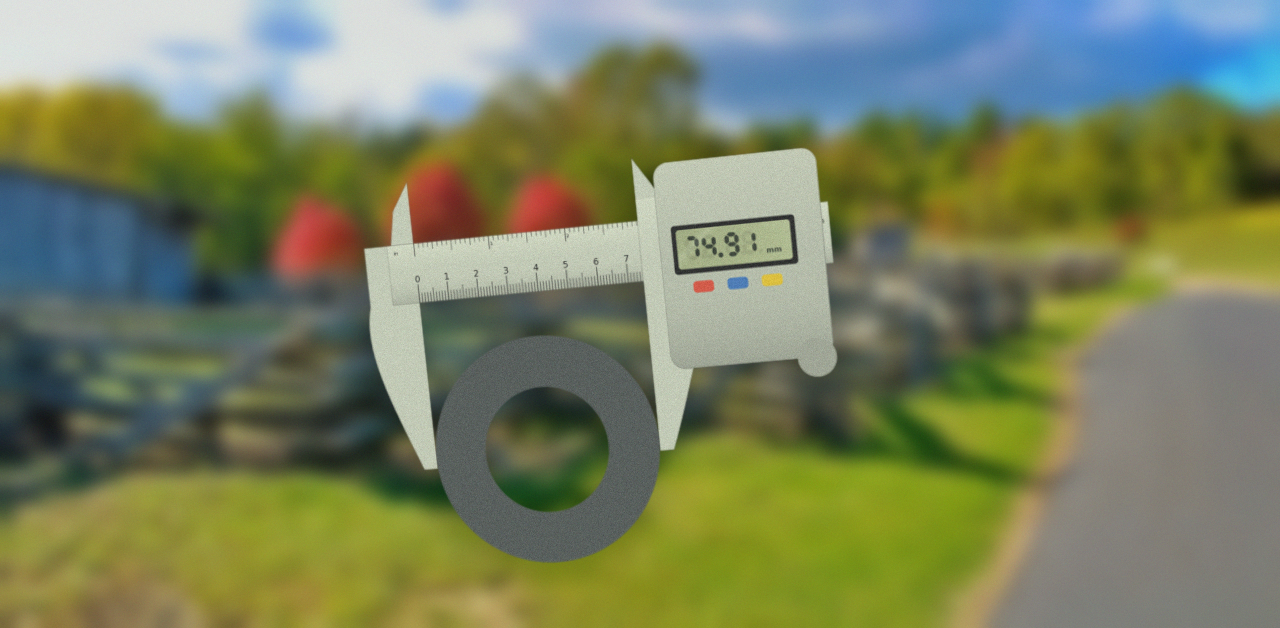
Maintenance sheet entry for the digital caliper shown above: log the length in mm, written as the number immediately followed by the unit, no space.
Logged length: 74.91mm
